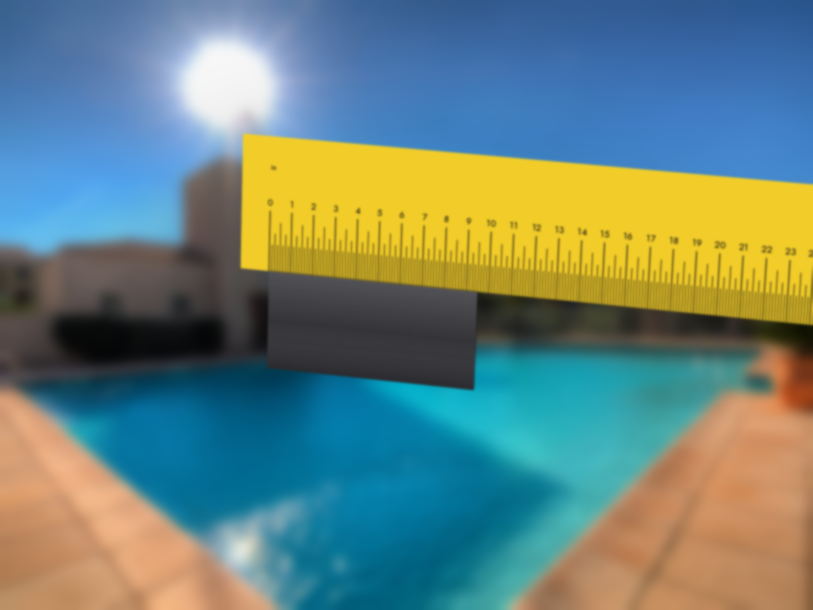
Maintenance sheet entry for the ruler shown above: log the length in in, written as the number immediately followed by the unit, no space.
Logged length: 9.5in
